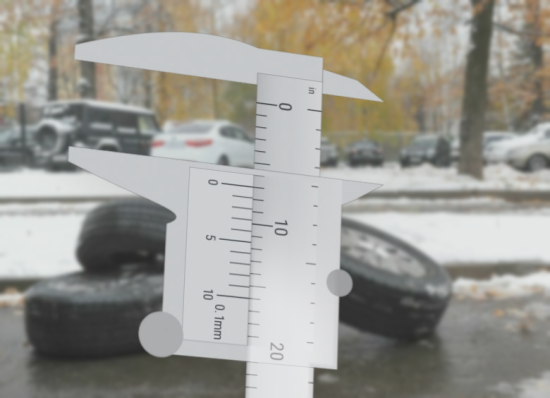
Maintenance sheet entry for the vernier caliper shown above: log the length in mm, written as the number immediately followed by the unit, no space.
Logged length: 7.0mm
